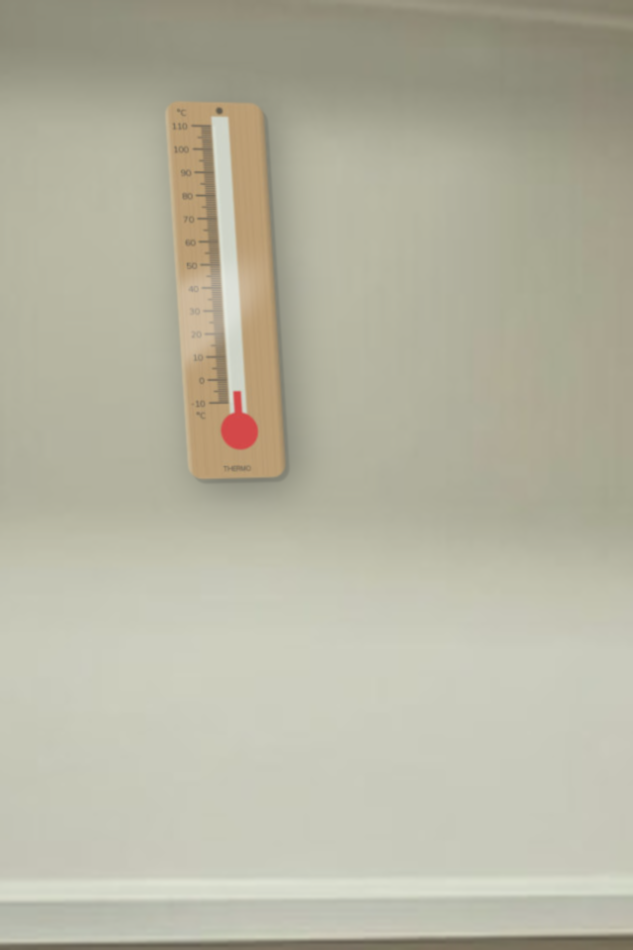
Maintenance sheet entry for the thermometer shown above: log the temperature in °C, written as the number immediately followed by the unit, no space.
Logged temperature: -5°C
